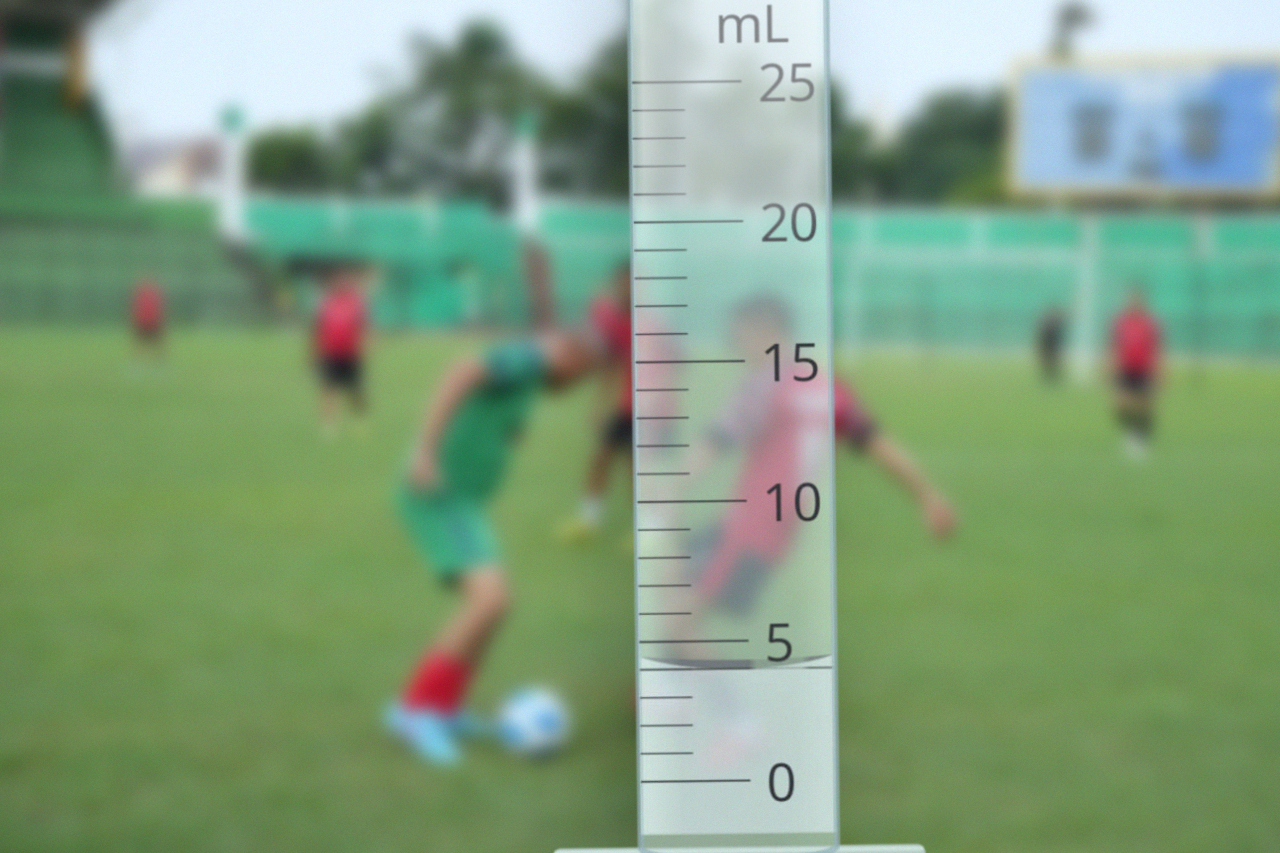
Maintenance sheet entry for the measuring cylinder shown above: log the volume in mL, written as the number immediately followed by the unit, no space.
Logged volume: 4mL
